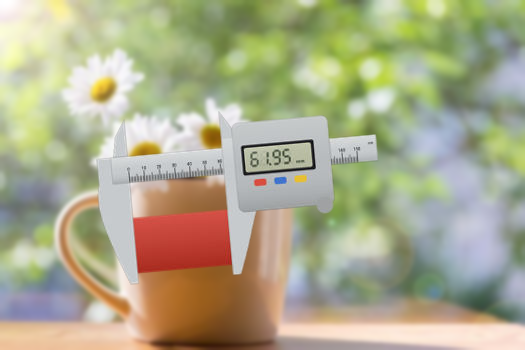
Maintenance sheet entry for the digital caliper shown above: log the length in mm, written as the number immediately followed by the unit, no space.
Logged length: 61.95mm
